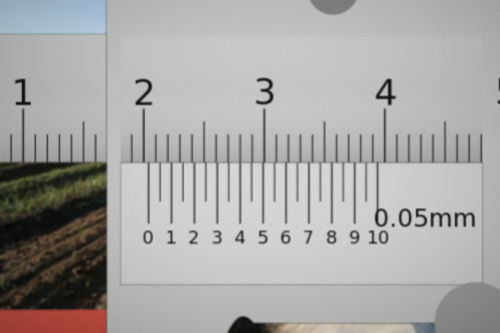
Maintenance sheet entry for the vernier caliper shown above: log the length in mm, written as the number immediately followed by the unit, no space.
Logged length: 20.4mm
